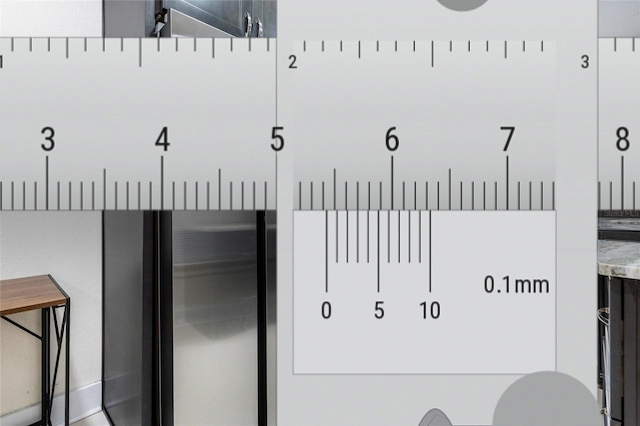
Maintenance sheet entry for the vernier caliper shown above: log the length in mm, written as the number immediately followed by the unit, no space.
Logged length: 54.3mm
